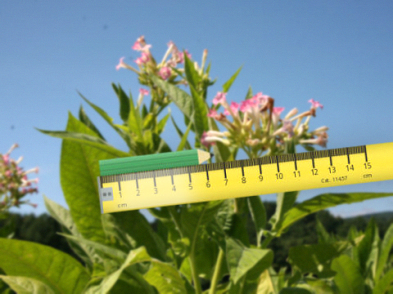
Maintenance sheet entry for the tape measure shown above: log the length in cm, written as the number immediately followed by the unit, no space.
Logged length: 6.5cm
